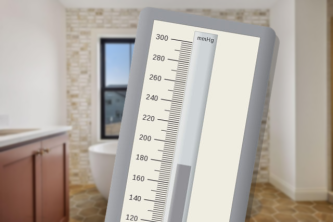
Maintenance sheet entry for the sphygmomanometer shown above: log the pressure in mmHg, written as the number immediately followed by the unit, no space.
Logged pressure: 180mmHg
